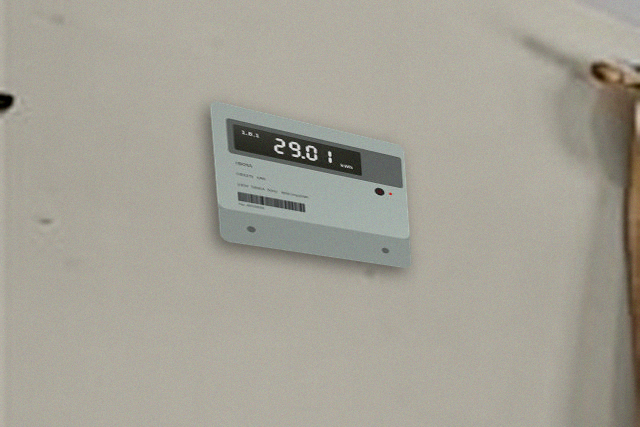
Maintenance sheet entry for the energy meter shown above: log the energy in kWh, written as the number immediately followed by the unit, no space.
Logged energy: 29.01kWh
